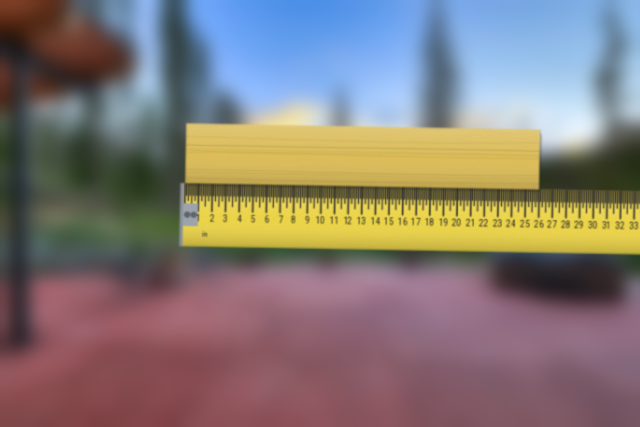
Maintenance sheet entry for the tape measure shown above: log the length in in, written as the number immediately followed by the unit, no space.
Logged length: 26in
